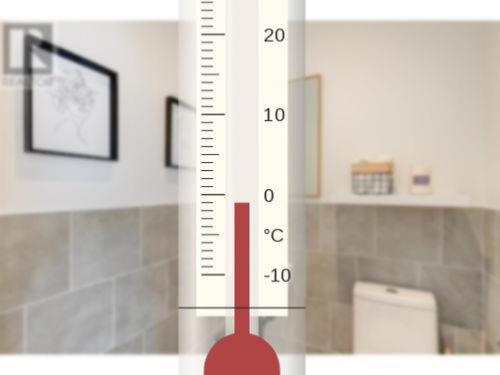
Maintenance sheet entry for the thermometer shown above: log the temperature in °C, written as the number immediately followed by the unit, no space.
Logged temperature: -1°C
